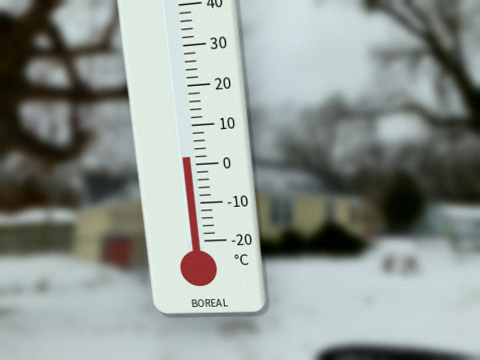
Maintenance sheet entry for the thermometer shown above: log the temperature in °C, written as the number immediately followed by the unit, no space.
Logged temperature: 2°C
